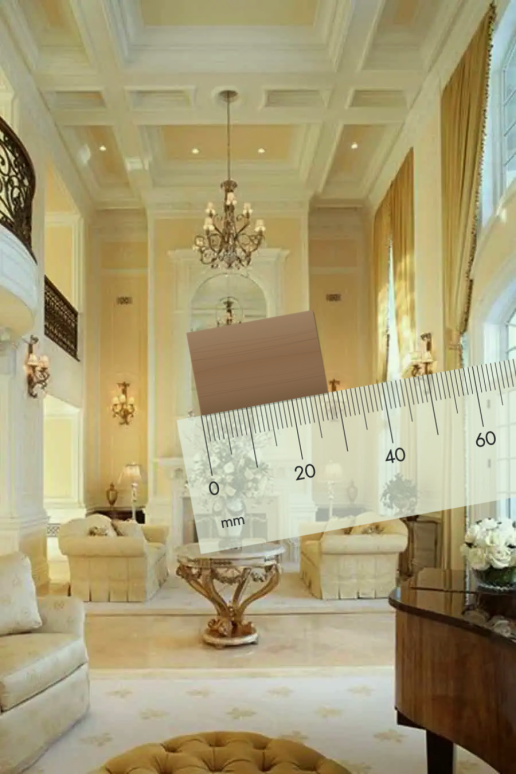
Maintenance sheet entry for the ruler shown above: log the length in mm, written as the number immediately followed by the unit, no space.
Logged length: 28mm
